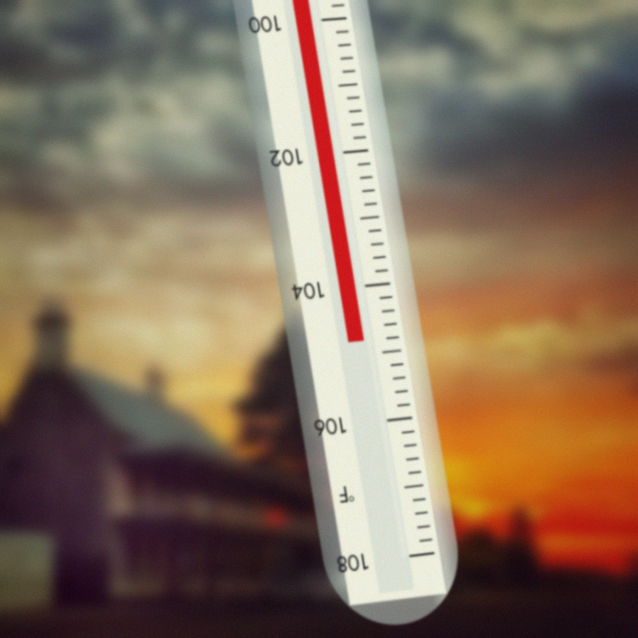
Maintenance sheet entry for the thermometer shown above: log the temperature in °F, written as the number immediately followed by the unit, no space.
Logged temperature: 104.8°F
